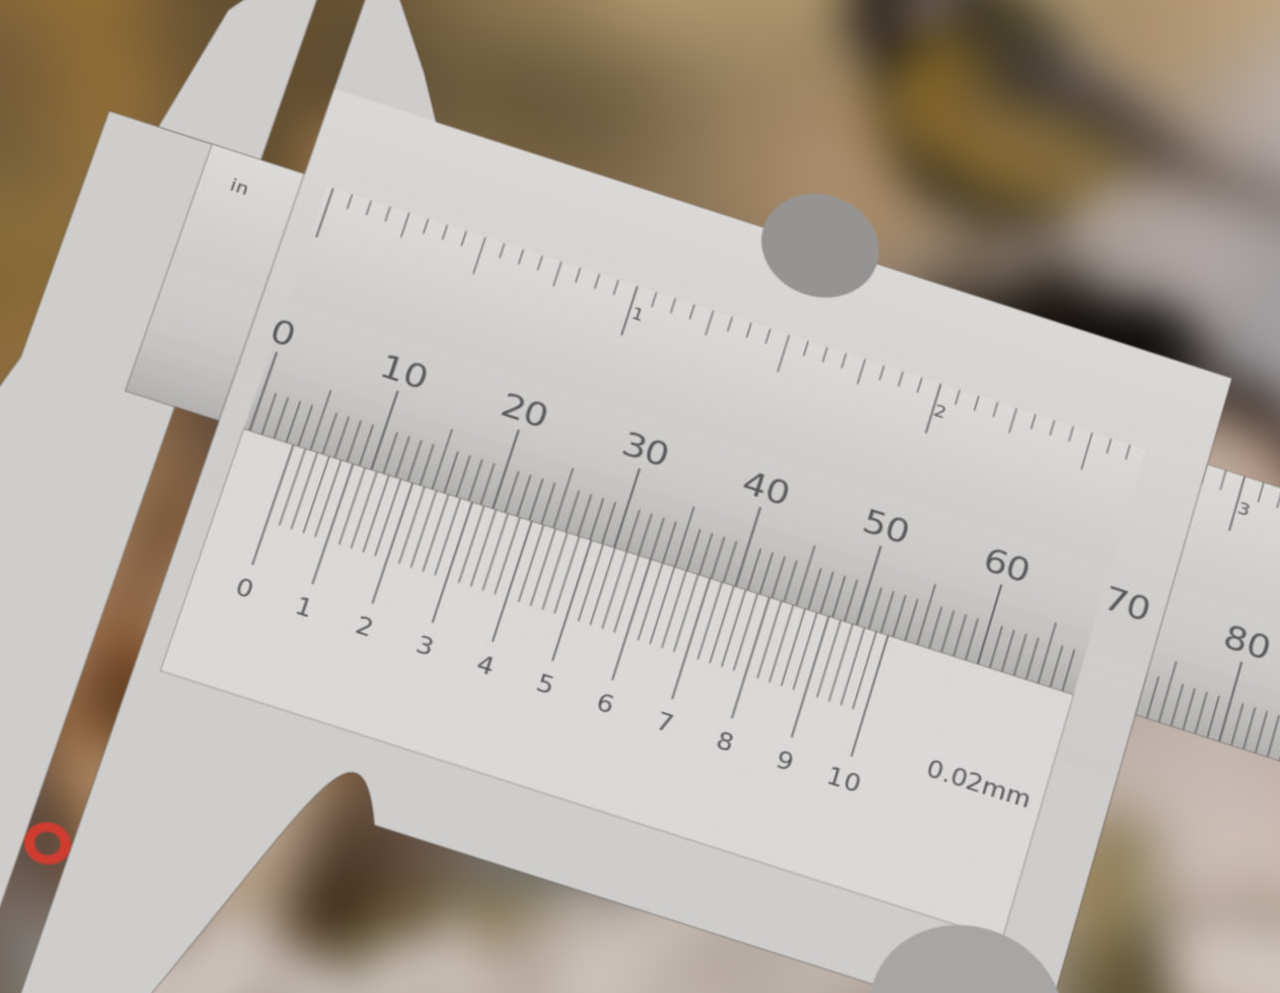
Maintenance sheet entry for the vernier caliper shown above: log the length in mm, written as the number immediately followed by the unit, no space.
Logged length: 3.6mm
